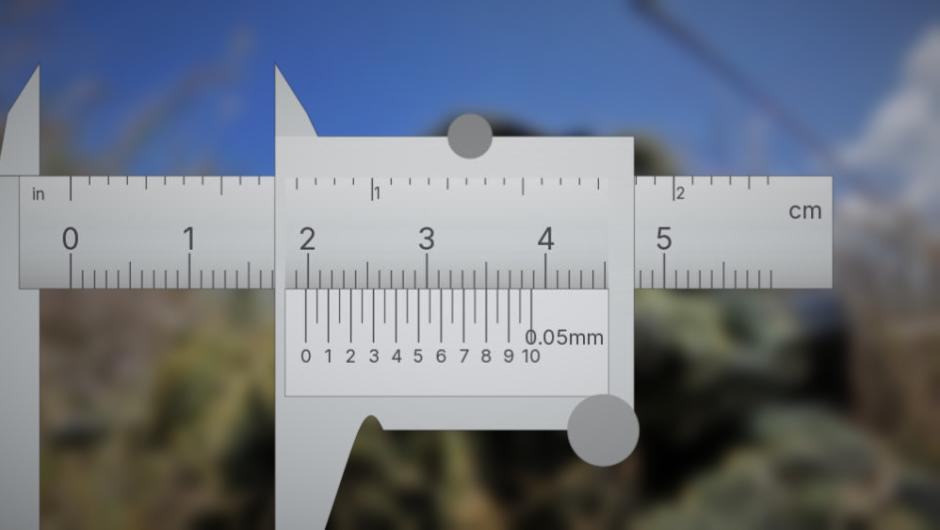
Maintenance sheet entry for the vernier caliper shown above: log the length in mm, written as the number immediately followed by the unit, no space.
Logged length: 19.8mm
